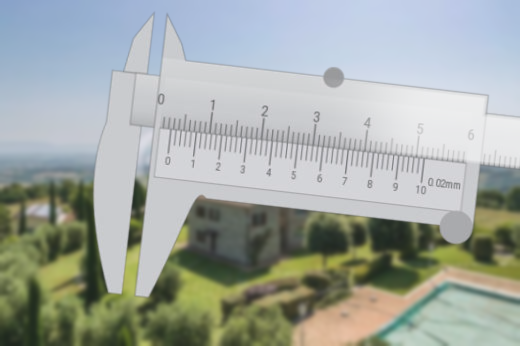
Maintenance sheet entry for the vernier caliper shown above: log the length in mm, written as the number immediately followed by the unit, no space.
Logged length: 2.5mm
